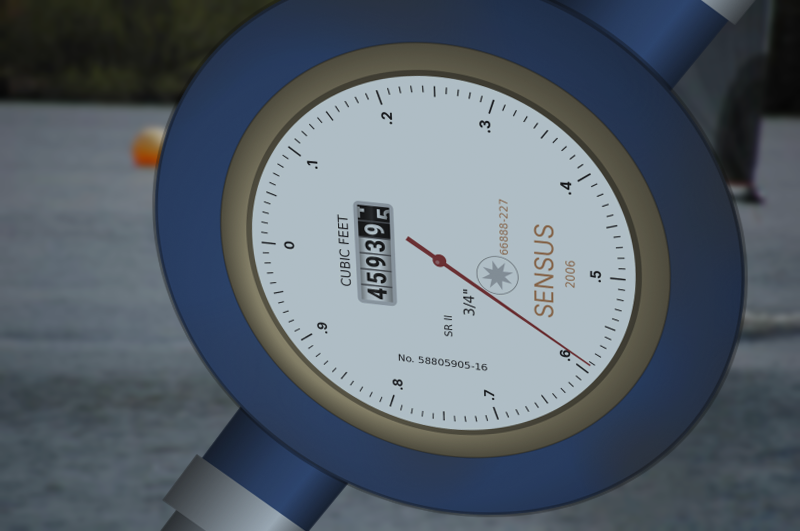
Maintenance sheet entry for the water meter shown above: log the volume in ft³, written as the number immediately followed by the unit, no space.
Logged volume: 459394.59ft³
